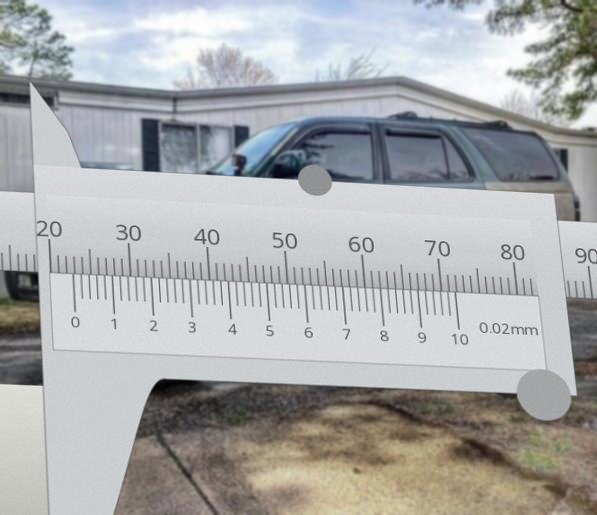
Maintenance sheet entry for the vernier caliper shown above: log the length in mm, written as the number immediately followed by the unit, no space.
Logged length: 22.8mm
